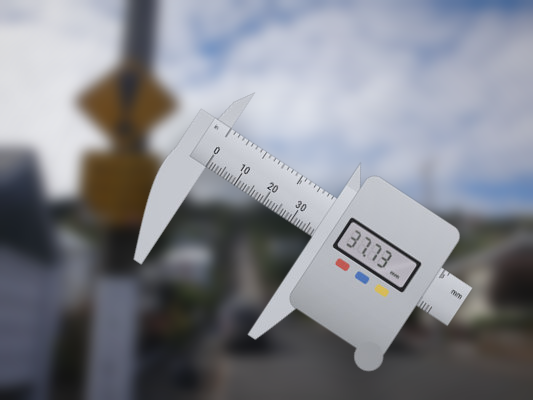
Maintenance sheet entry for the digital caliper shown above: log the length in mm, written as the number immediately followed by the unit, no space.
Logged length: 37.73mm
